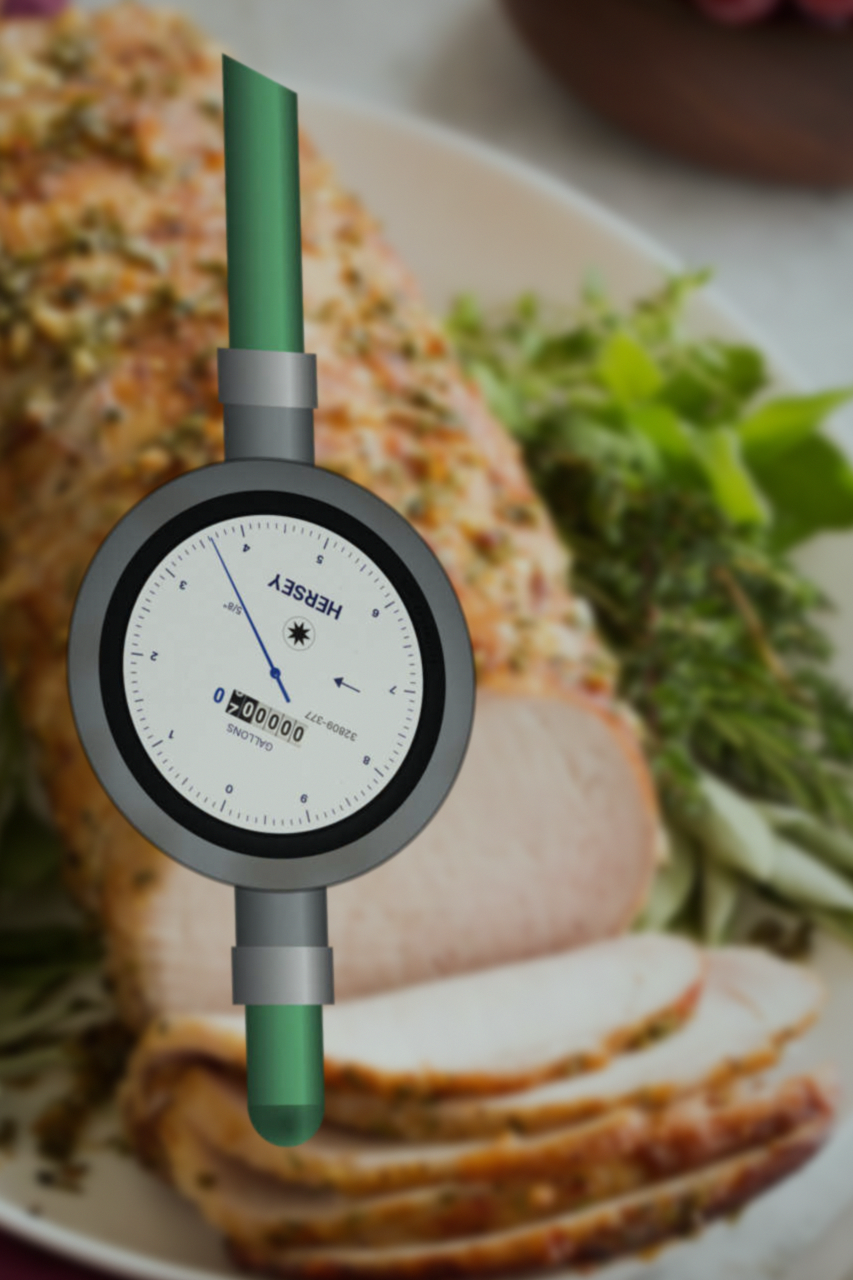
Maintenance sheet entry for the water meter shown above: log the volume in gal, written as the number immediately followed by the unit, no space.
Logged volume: 23.6gal
